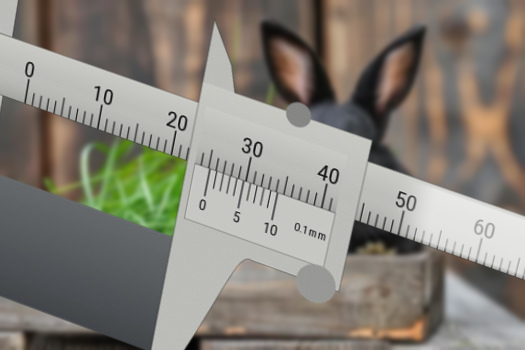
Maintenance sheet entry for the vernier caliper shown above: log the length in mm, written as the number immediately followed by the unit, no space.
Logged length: 25.2mm
